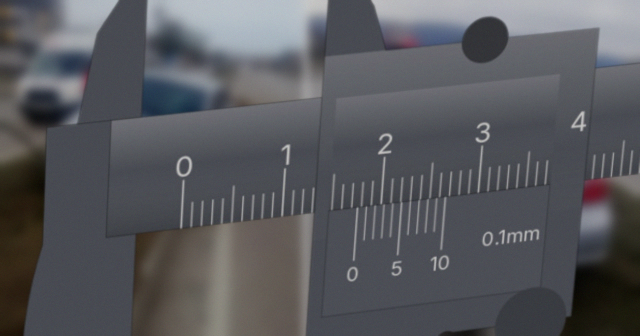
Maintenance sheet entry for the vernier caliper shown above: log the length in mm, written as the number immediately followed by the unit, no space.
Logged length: 17.6mm
